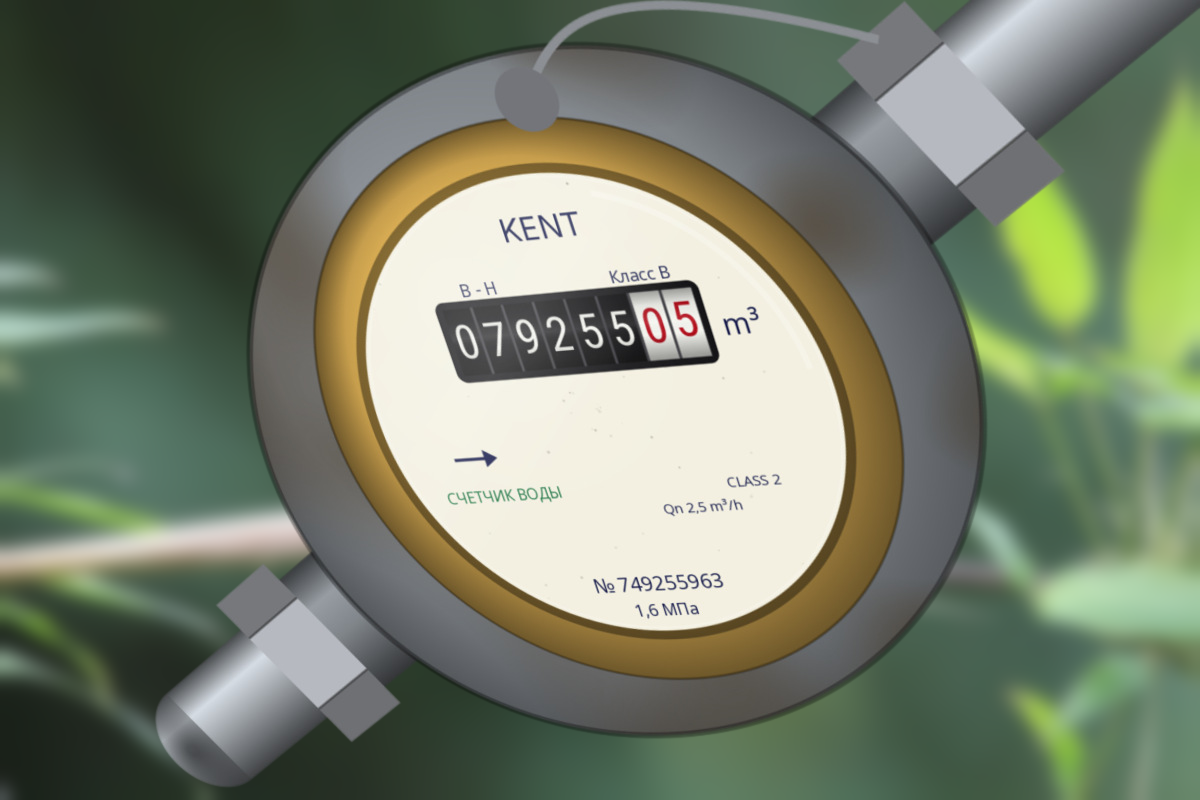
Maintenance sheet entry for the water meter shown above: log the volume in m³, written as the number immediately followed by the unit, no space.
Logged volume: 79255.05m³
